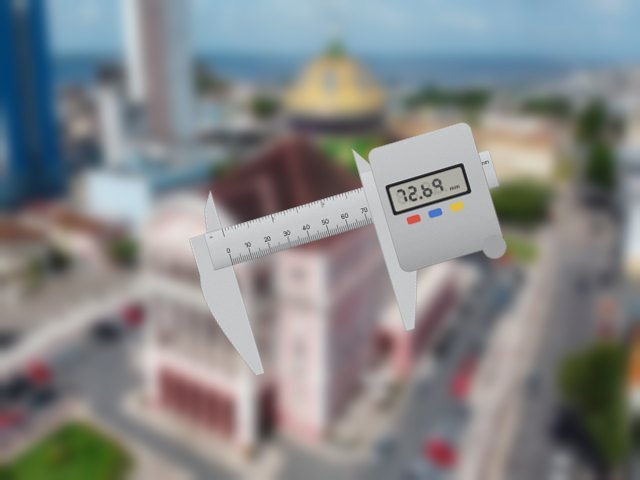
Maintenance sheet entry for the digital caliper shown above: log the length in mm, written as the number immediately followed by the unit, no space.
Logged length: 72.69mm
